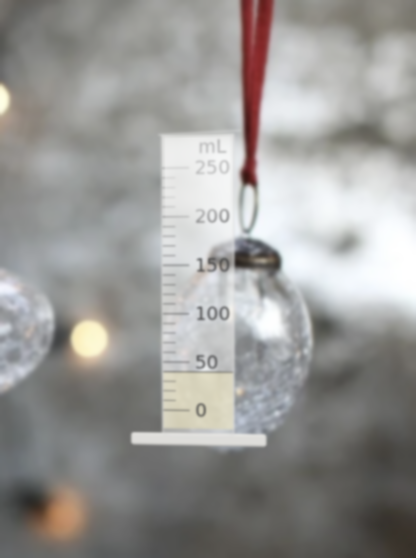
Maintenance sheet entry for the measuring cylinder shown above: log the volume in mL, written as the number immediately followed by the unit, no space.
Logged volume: 40mL
